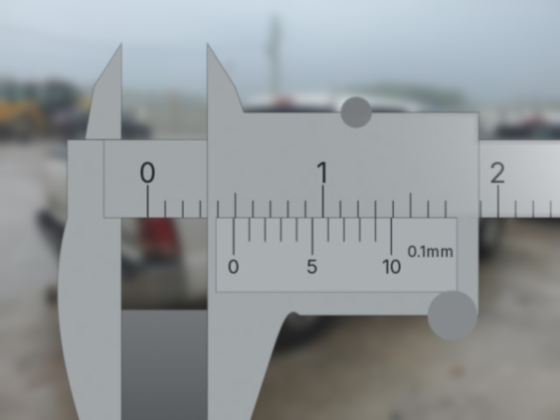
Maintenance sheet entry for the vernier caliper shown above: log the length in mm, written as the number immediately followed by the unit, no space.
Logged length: 4.9mm
